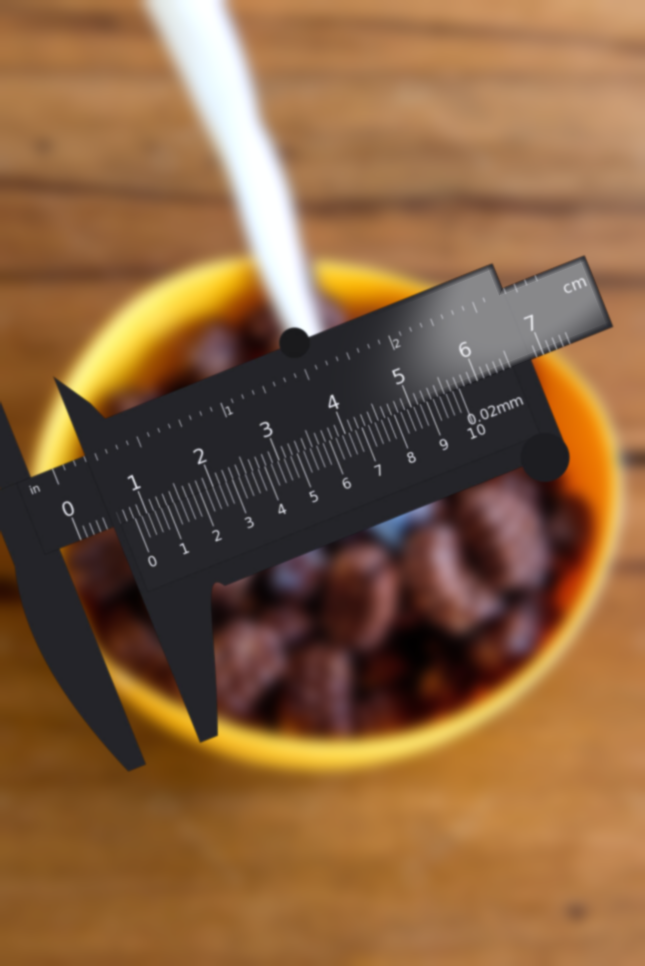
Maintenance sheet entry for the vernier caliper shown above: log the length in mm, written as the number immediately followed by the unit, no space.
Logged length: 8.2mm
